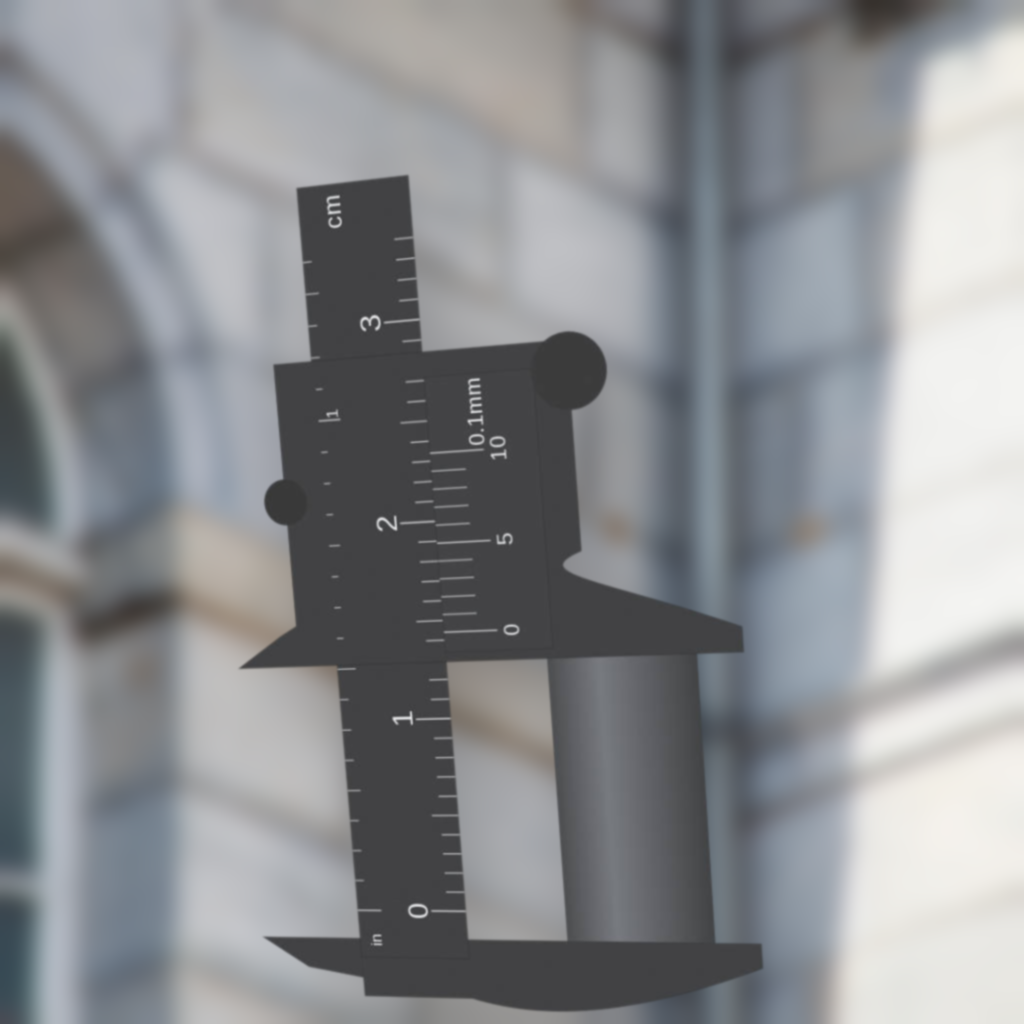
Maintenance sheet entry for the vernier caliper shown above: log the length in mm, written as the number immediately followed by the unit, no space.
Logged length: 14.4mm
